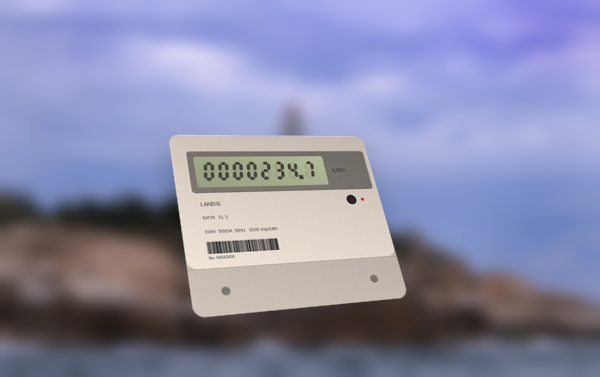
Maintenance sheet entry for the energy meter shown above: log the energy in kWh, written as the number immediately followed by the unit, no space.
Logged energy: 234.7kWh
